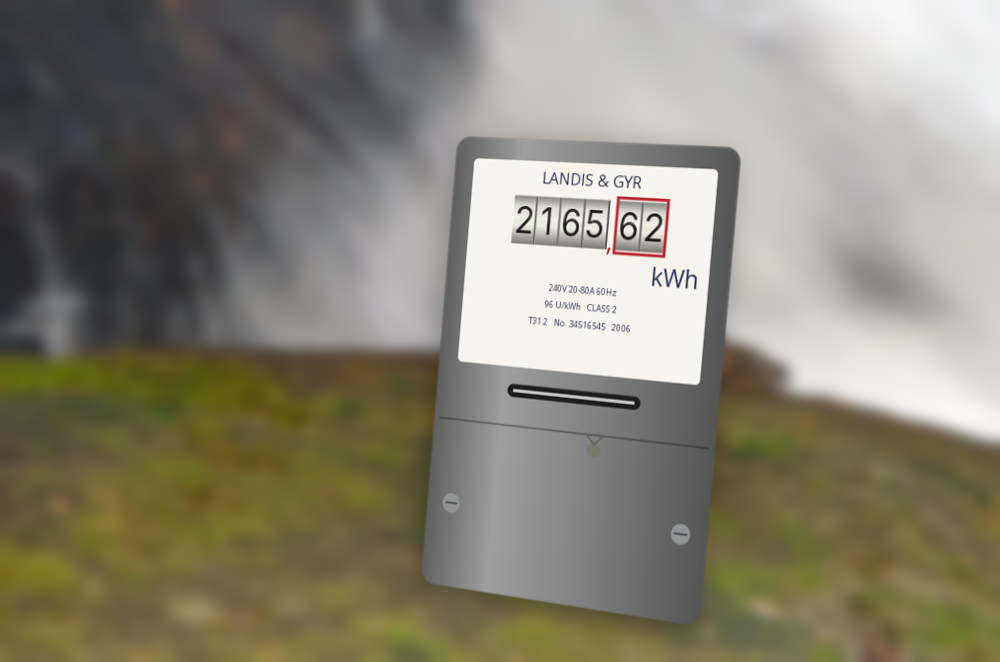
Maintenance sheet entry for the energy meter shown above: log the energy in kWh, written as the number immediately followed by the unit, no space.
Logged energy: 2165.62kWh
